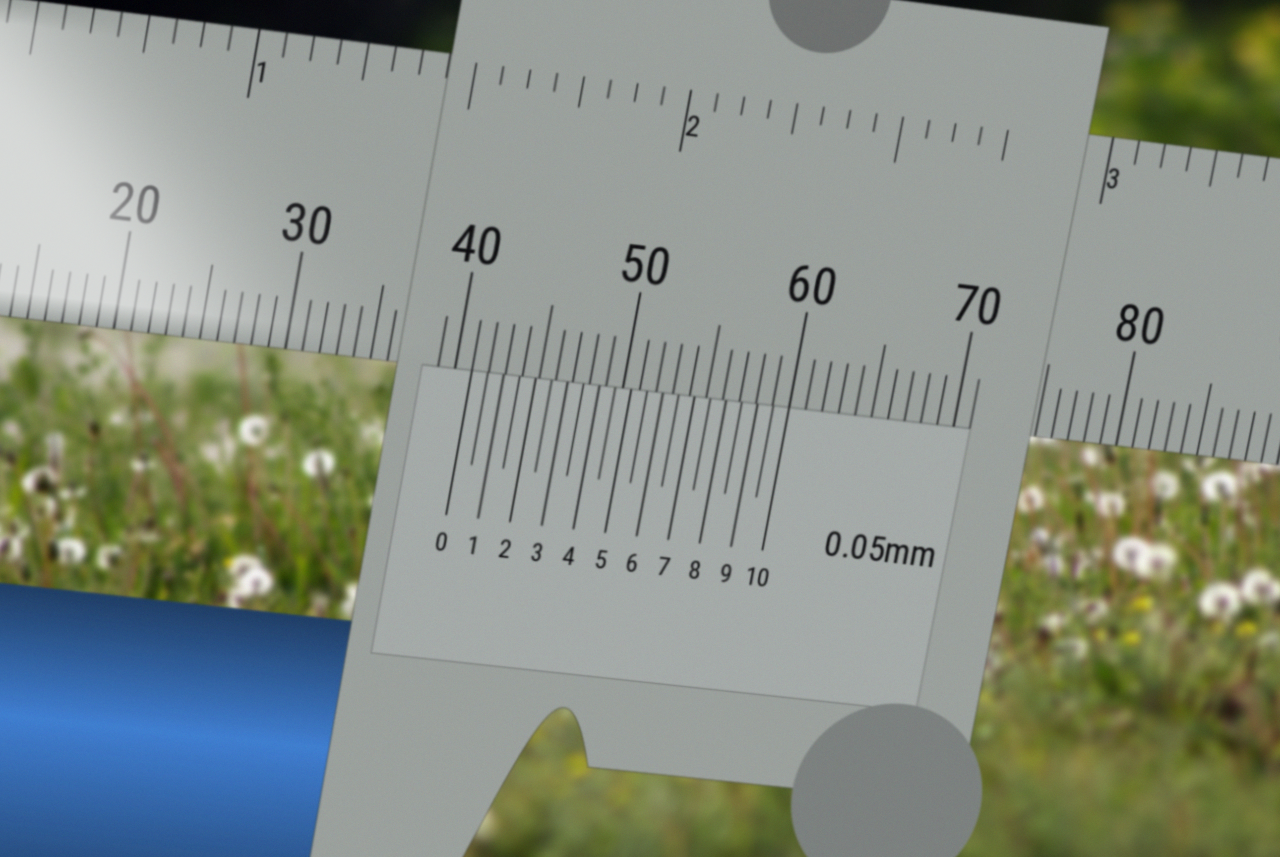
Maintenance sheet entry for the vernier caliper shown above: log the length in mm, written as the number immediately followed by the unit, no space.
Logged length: 41.0mm
